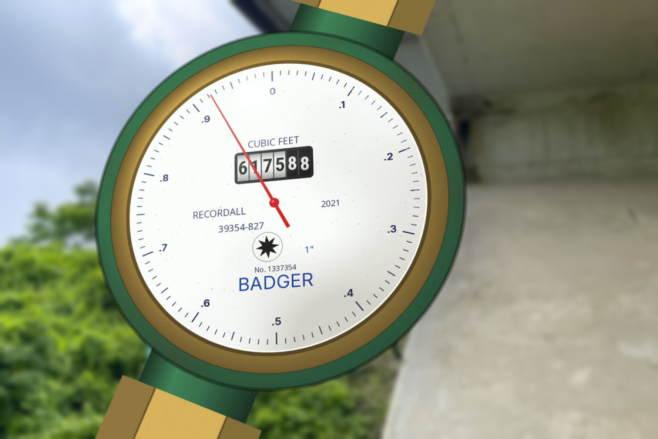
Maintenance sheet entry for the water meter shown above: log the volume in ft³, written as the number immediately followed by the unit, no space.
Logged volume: 617587.92ft³
